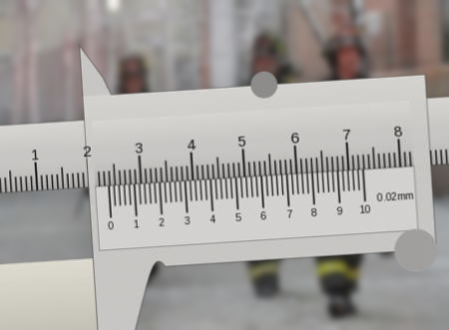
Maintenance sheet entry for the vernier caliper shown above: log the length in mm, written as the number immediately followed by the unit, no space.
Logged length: 23.8mm
